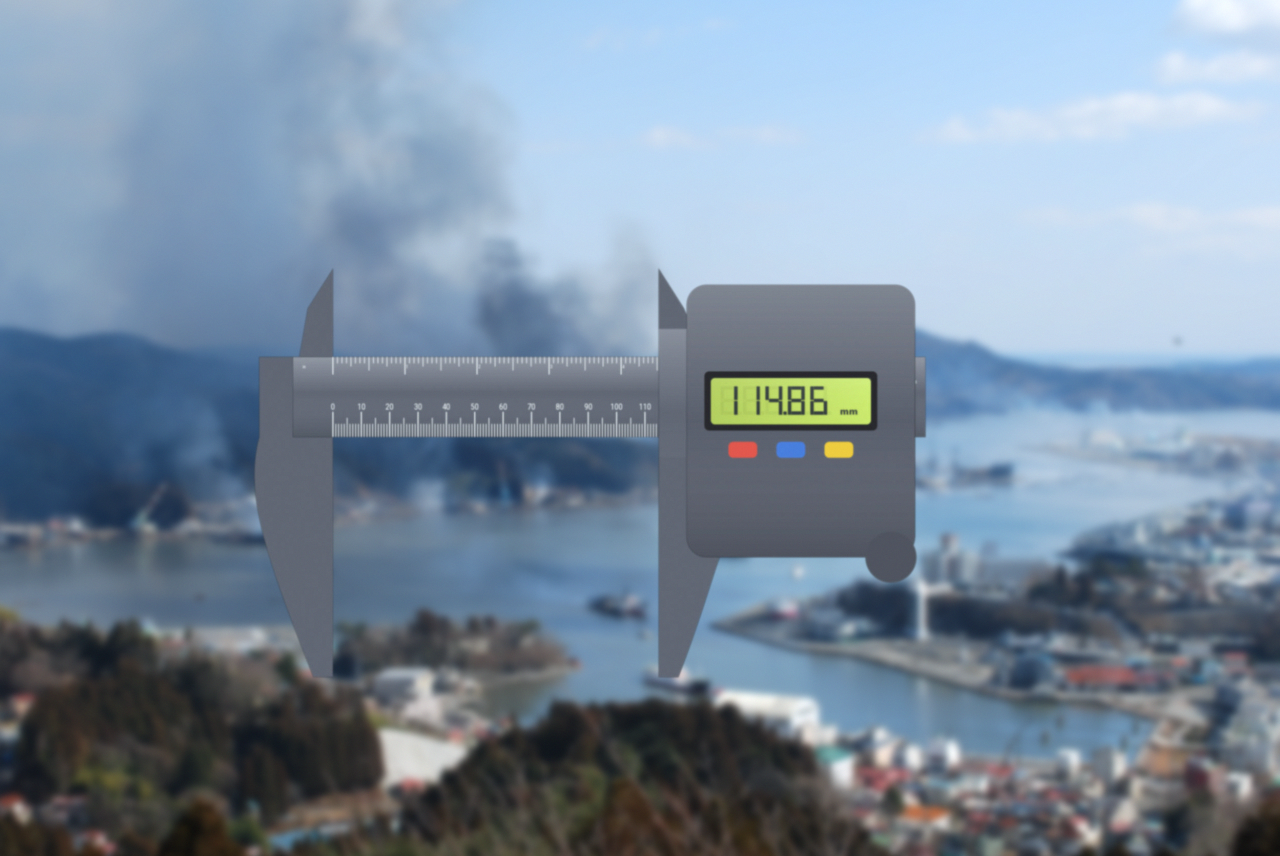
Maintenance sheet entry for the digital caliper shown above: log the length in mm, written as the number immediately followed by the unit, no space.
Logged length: 114.86mm
